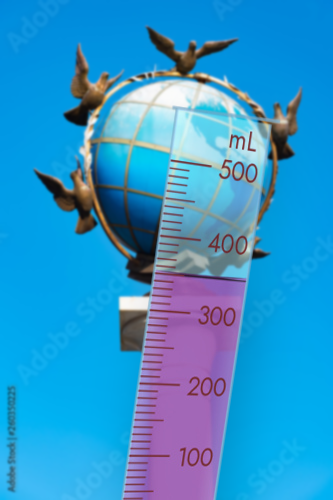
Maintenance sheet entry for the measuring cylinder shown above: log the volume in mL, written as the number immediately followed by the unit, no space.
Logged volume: 350mL
